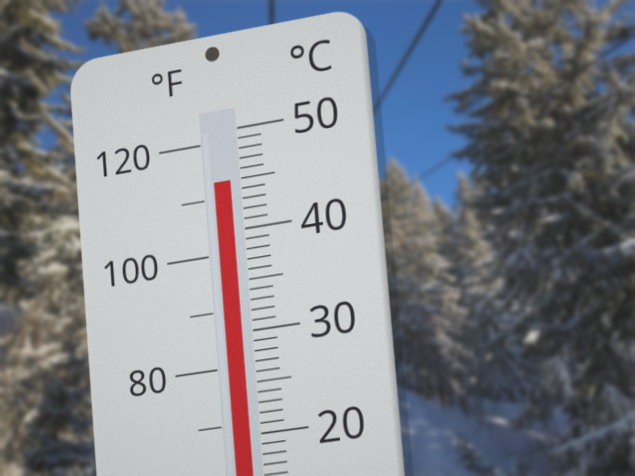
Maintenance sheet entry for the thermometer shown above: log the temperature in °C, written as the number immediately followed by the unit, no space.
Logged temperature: 45°C
